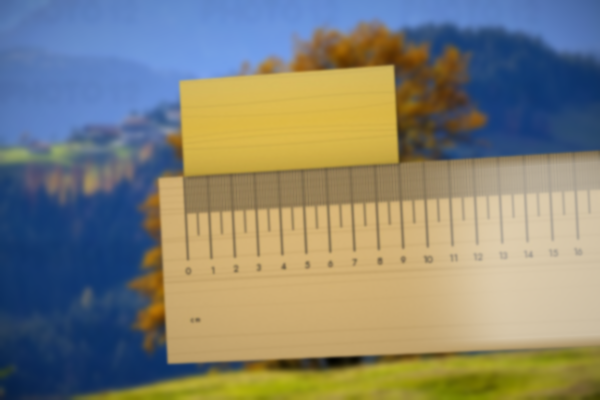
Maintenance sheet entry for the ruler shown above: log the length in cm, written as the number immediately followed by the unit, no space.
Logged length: 9cm
